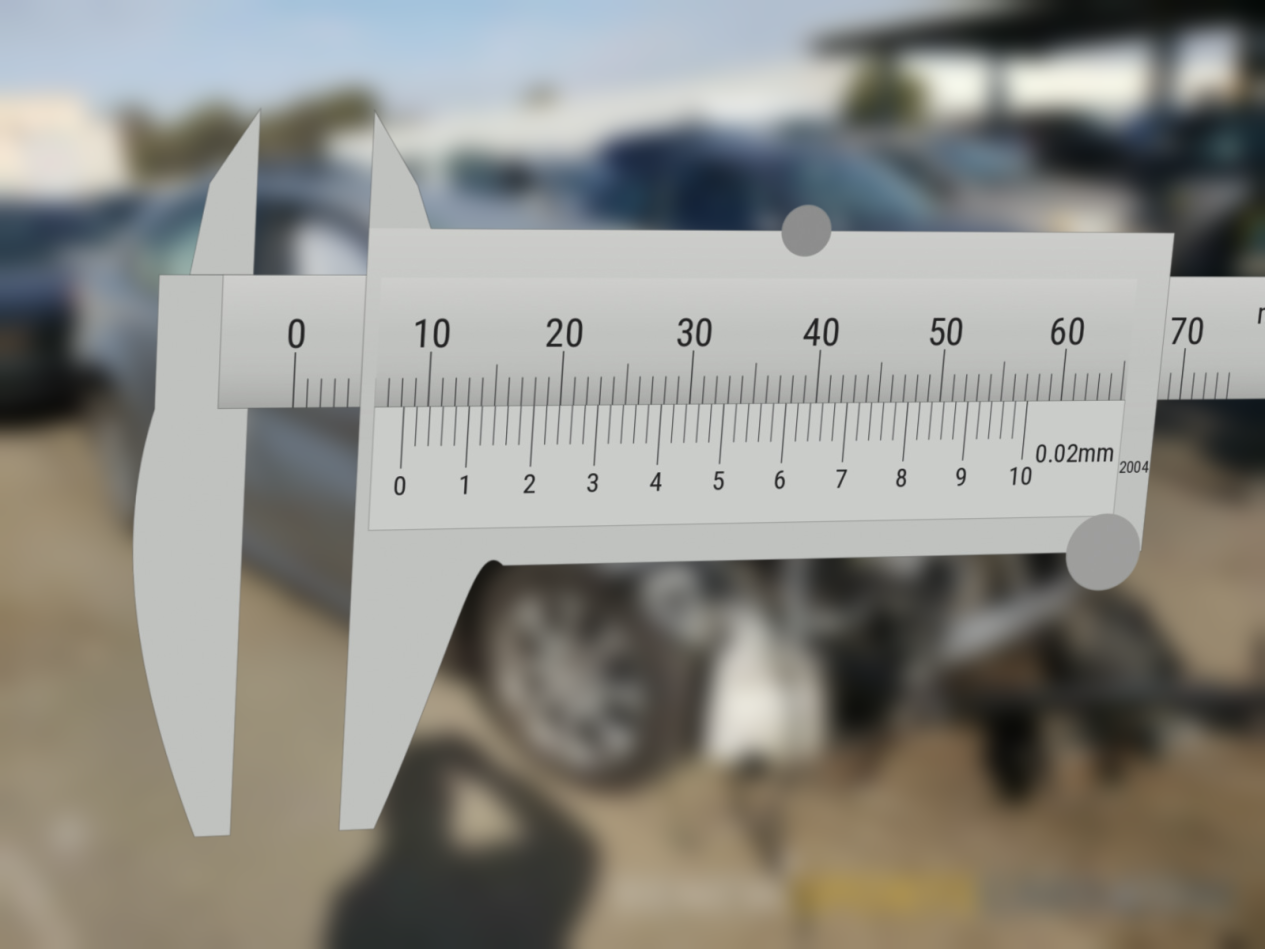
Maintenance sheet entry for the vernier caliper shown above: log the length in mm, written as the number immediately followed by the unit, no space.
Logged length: 8.2mm
